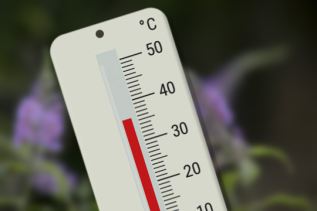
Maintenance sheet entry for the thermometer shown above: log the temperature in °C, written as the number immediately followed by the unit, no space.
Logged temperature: 36°C
